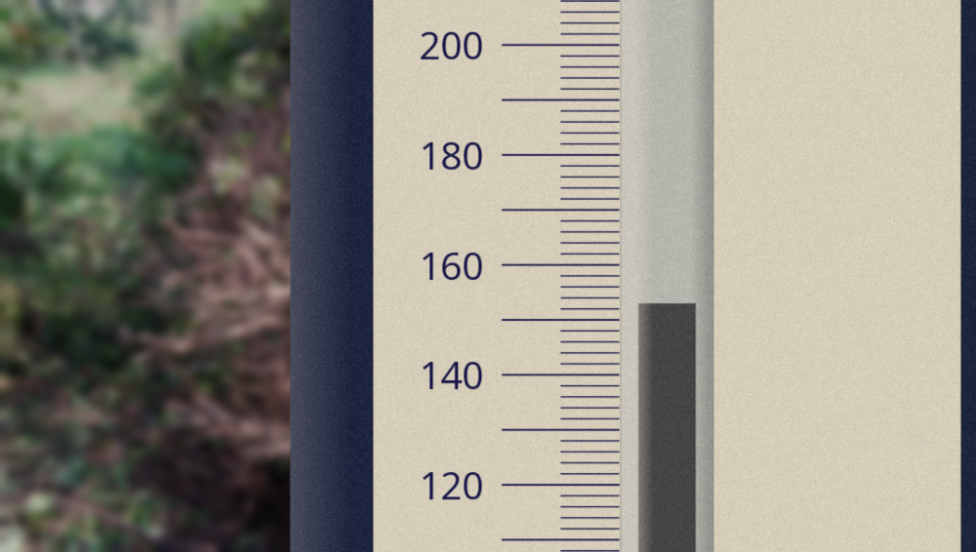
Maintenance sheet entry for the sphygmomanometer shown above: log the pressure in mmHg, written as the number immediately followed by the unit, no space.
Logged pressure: 153mmHg
